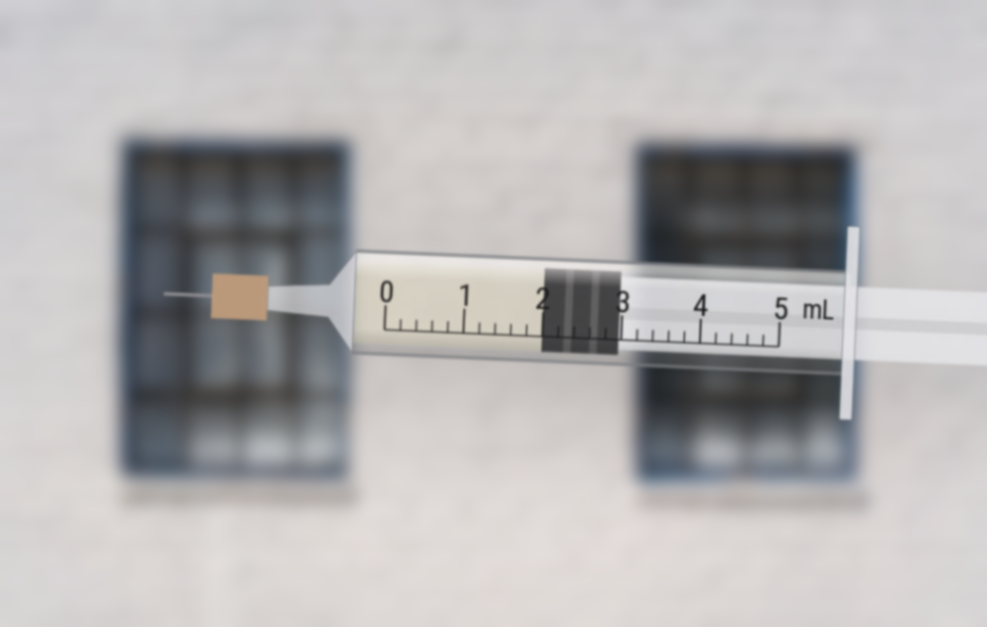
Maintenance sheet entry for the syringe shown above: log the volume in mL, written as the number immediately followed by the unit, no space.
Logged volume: 2mL
